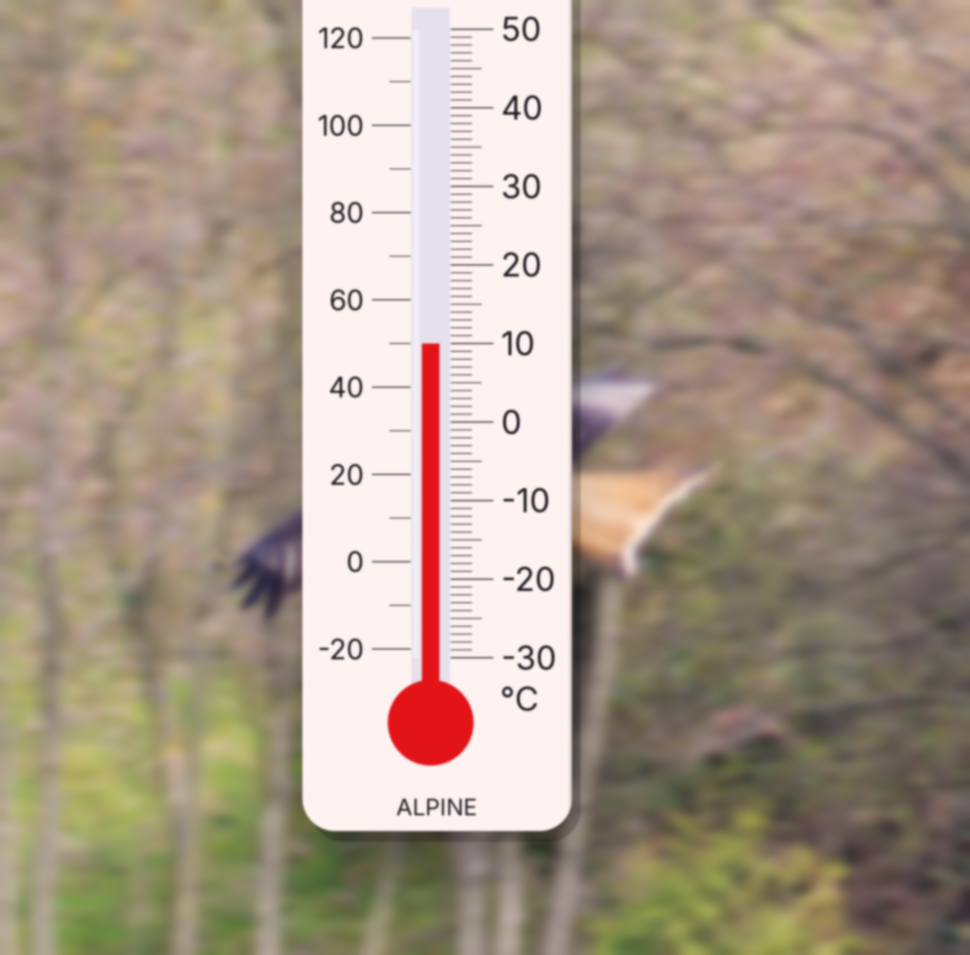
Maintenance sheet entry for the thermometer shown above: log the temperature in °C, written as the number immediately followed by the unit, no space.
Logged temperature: 10°C
